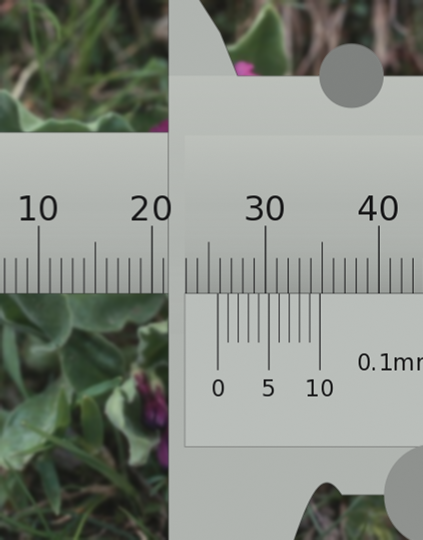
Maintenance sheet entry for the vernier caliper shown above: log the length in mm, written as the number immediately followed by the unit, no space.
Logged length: 25.8mm
